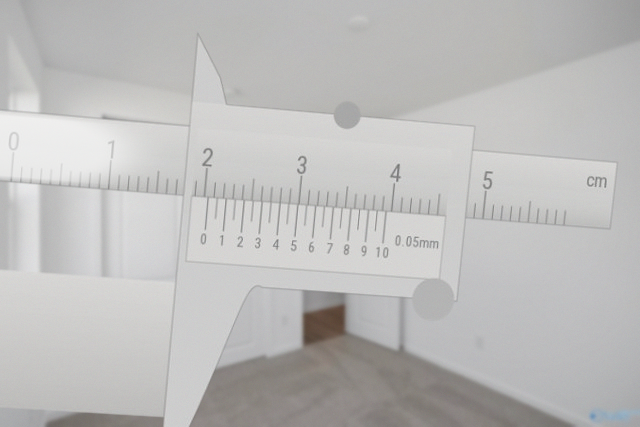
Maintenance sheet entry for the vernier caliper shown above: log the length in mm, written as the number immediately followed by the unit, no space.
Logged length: 20.4mm
